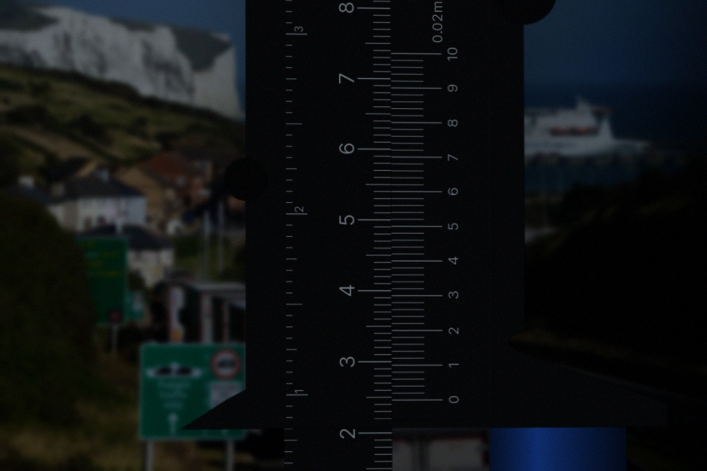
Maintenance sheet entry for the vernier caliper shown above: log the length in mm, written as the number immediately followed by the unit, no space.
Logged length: 24.6mm
